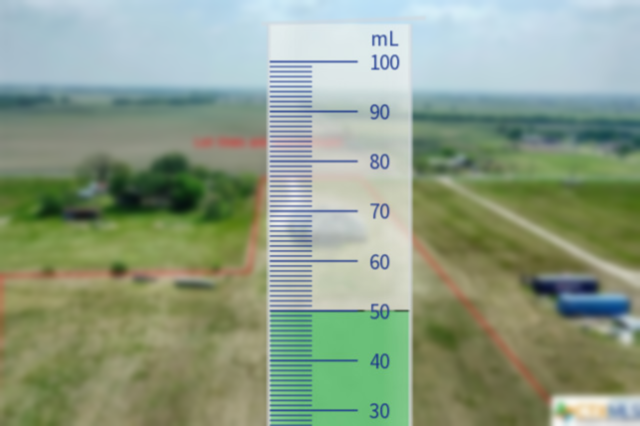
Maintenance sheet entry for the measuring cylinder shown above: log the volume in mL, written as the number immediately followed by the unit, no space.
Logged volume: 50mL
